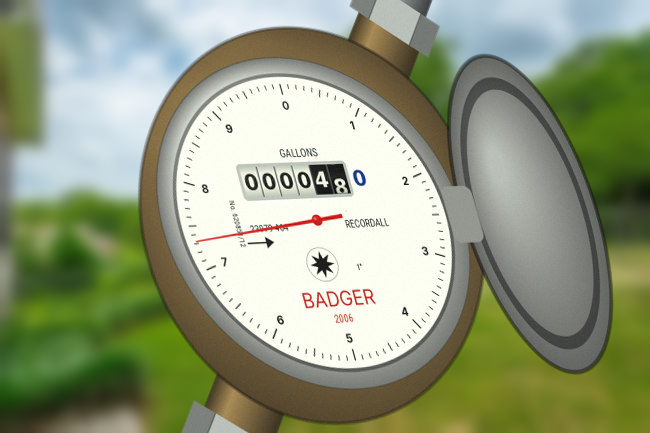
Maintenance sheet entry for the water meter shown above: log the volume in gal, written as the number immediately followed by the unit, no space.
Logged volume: 477.3gal
